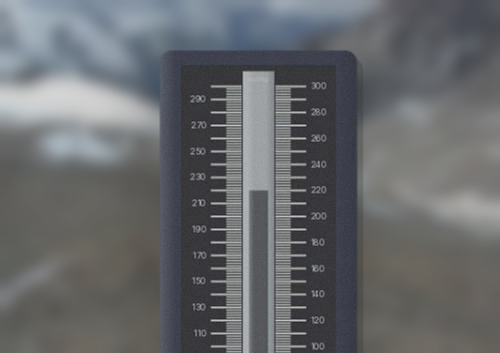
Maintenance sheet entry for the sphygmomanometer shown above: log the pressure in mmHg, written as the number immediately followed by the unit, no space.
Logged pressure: 220mmHg
